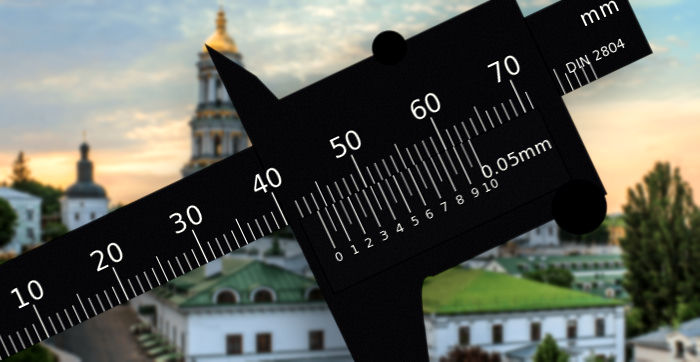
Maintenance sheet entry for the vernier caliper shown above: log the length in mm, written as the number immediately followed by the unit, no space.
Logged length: 43.8mm
